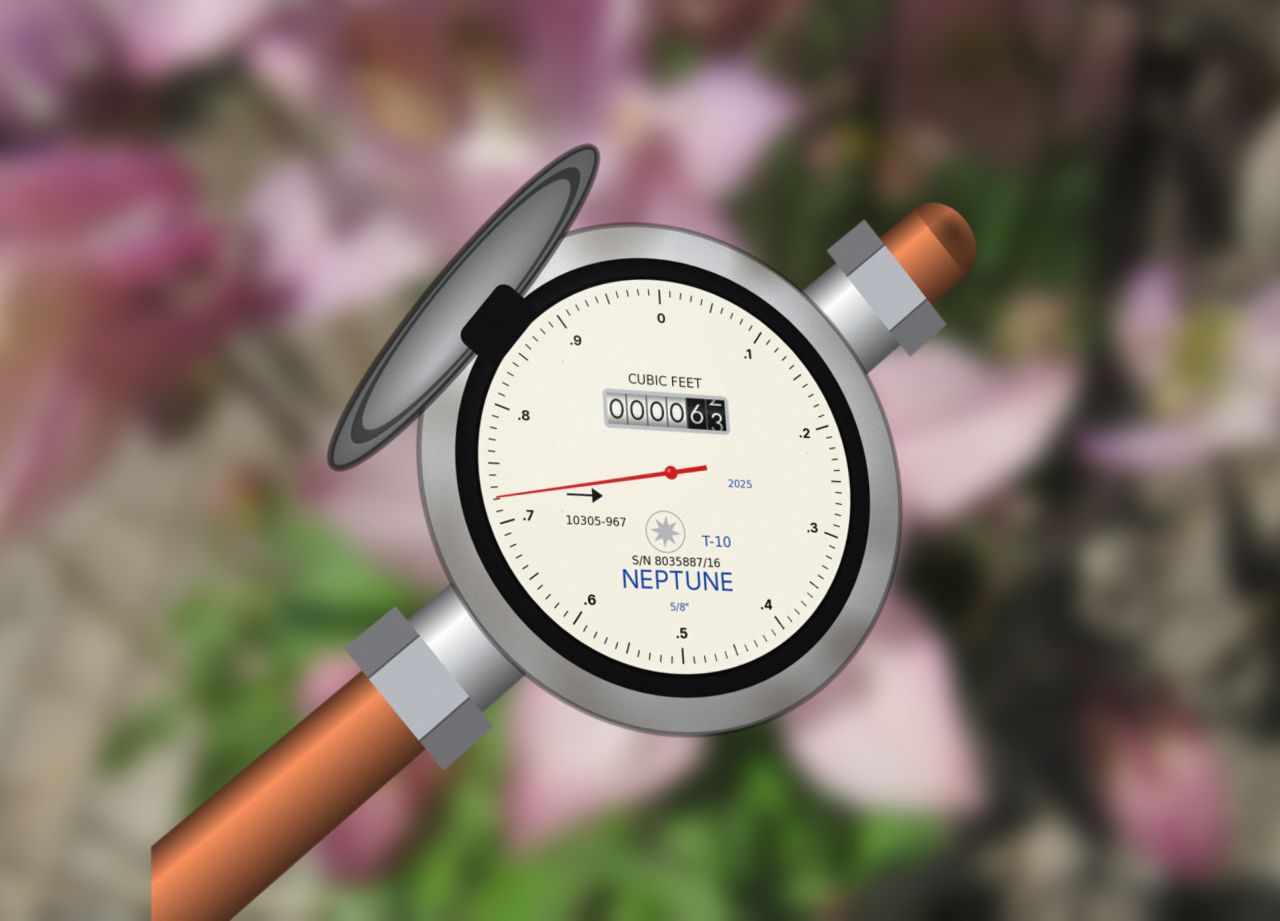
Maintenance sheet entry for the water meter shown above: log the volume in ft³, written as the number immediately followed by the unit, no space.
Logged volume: 62.72ft³
